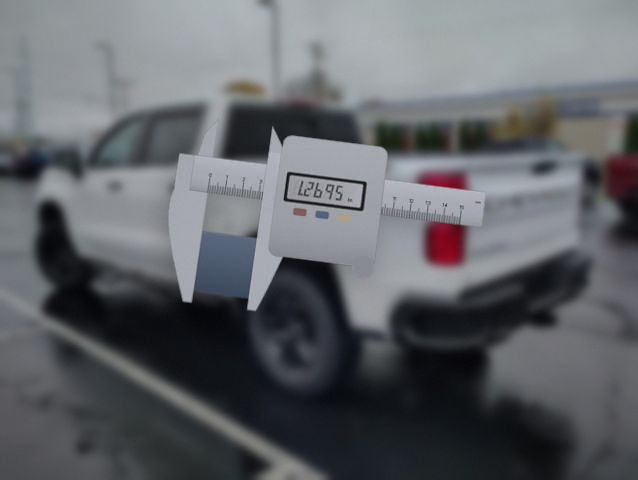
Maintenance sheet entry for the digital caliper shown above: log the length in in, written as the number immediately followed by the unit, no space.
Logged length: 1.2695in
